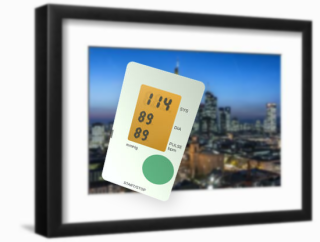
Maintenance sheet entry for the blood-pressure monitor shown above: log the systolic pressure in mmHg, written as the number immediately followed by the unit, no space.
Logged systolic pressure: 114mmHg
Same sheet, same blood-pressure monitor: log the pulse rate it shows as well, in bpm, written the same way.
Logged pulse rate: 89bpm
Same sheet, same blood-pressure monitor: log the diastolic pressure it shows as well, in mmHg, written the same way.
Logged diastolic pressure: 89mmHg
